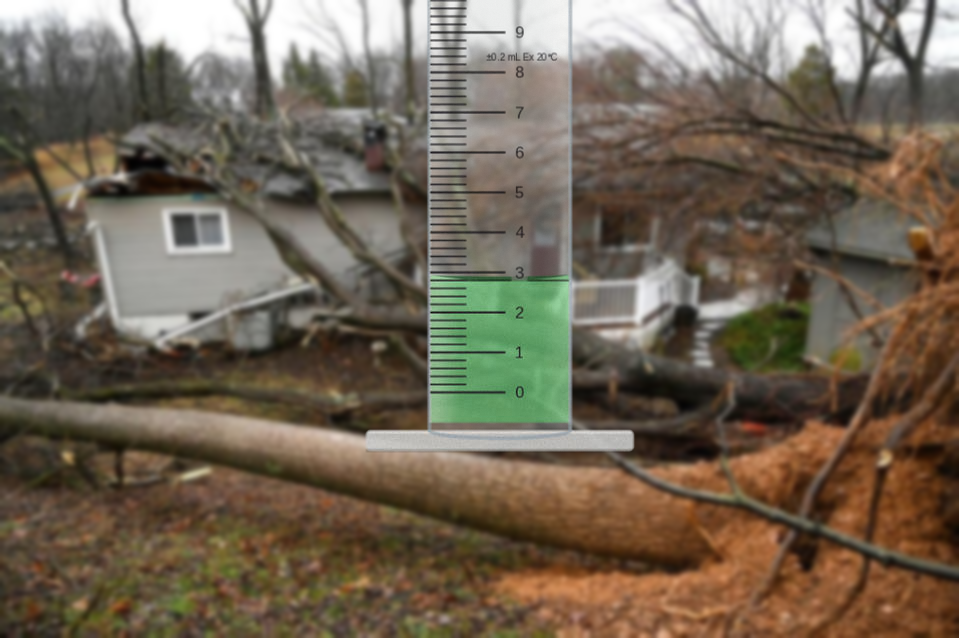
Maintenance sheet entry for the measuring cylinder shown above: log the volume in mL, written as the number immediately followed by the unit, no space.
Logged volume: 2.8mL
